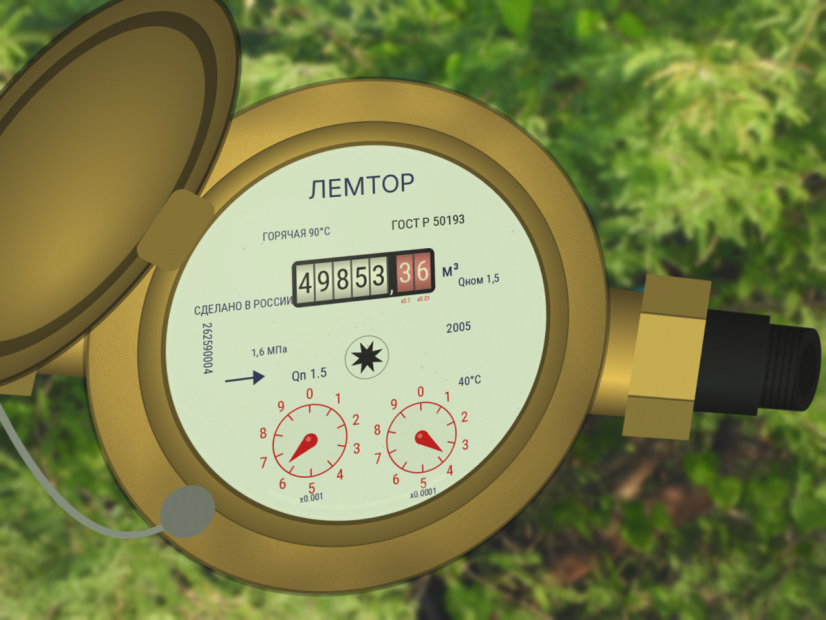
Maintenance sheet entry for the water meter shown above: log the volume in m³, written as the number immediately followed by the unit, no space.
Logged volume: 49853.3663m³
